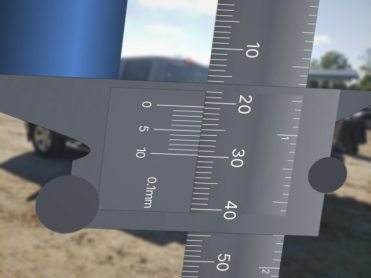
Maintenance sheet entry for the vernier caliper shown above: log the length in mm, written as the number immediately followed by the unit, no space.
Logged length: 20.8mm
